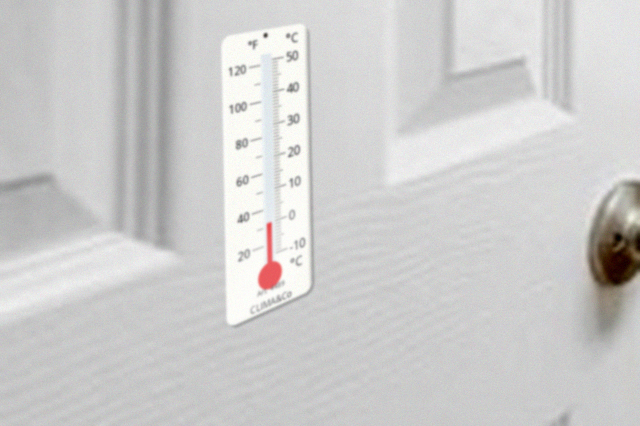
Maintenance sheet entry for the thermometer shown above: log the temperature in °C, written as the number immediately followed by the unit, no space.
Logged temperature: 0°C
